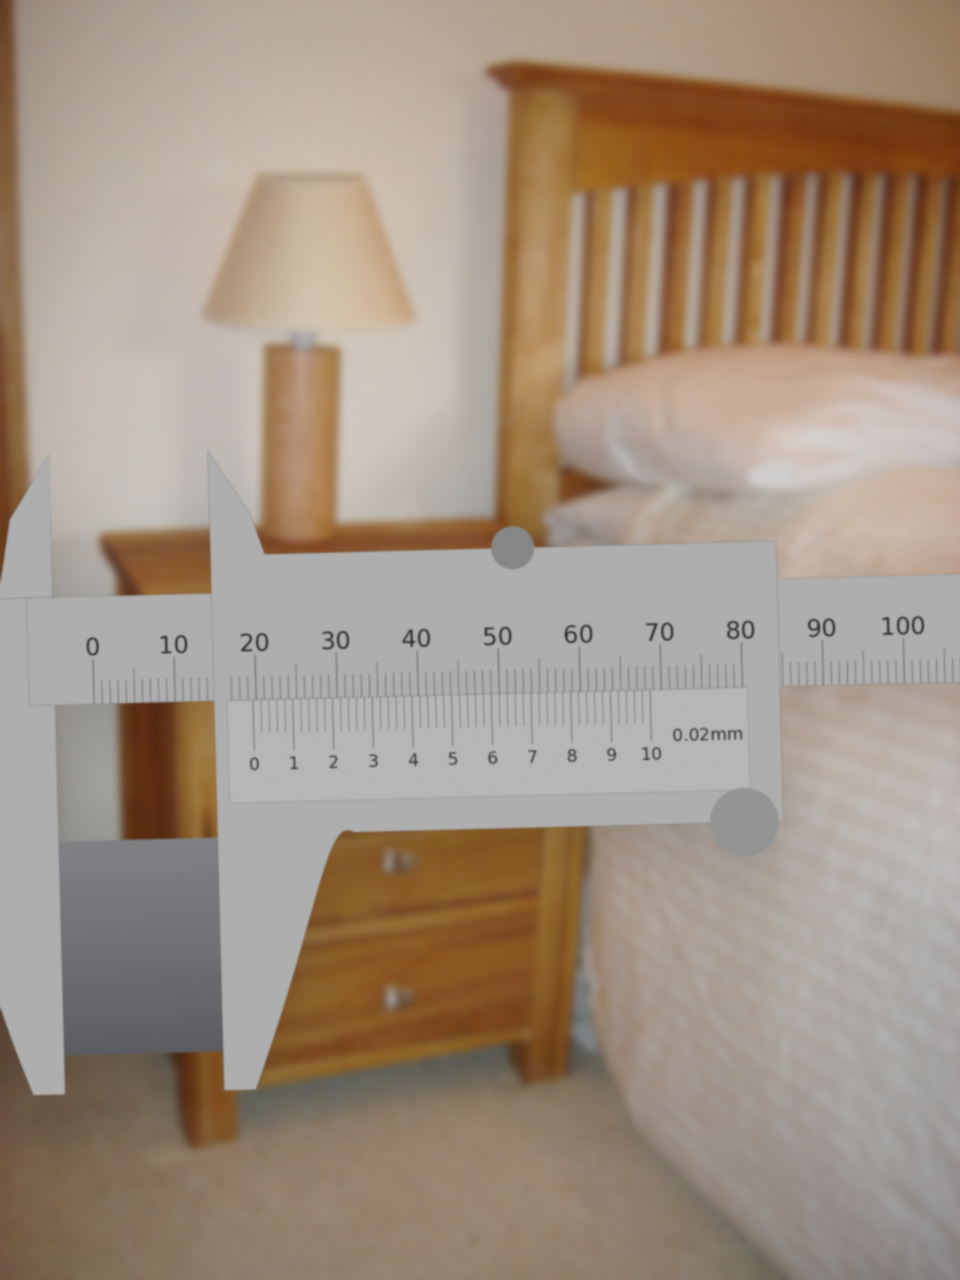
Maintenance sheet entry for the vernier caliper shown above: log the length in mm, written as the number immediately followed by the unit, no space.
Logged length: 19.6mm
